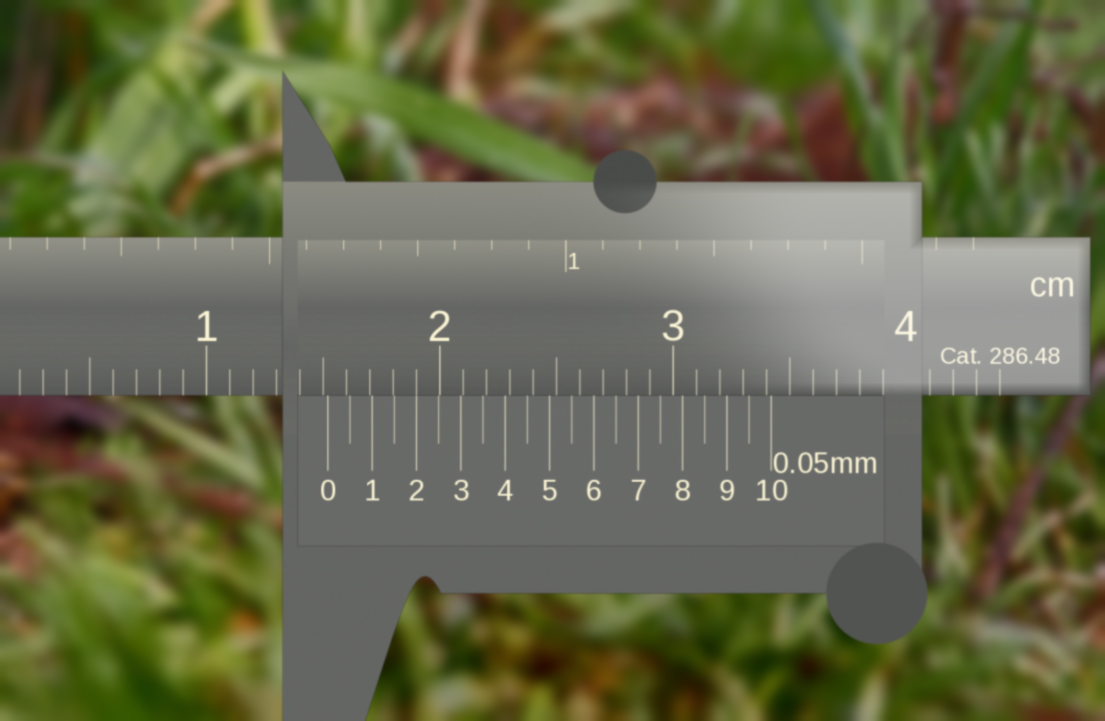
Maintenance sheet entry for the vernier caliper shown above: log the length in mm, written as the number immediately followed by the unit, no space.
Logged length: 15.2mm
